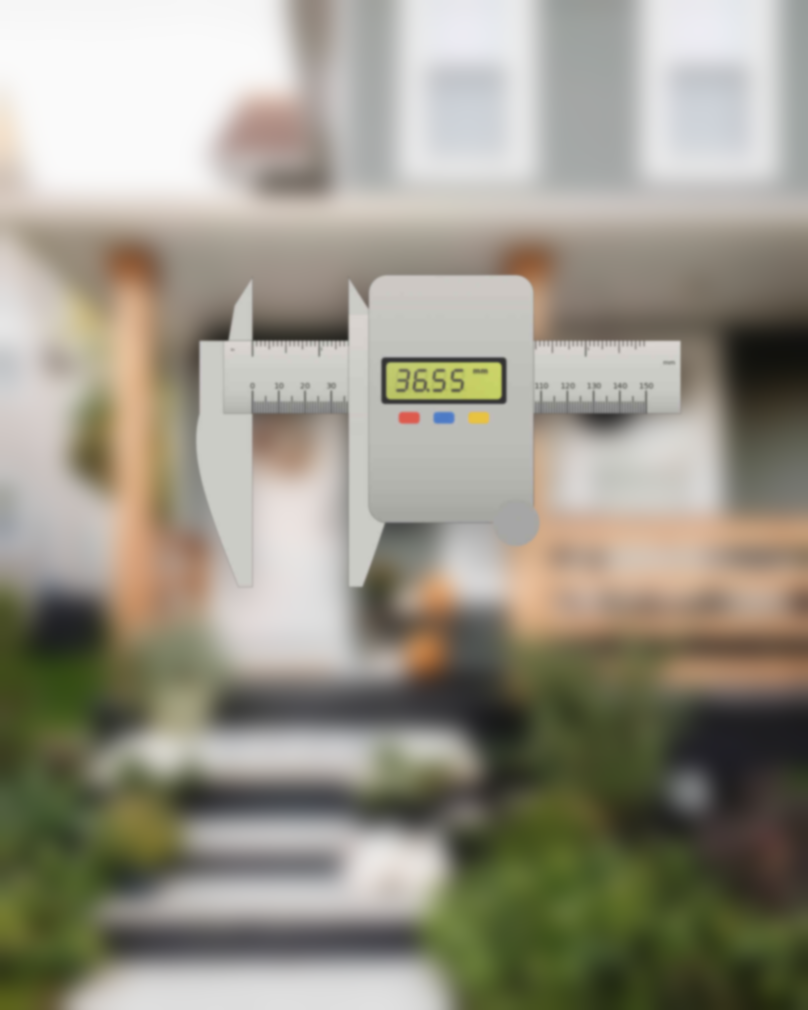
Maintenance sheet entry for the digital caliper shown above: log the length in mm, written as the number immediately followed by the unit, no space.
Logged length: 36.55mm
